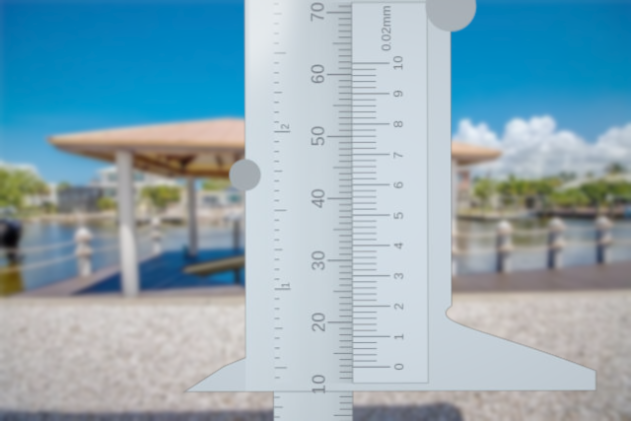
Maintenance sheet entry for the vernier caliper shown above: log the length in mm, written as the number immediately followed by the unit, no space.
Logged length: 12.8mm
